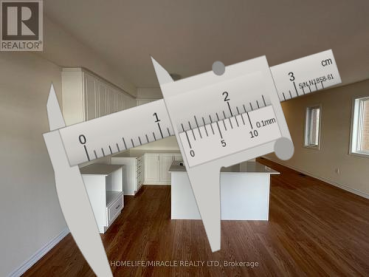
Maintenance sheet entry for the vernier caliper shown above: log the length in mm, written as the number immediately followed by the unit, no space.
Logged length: 13.2mm
